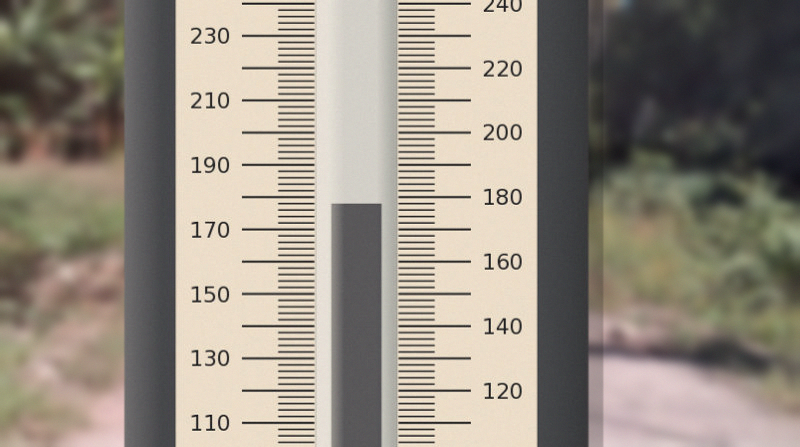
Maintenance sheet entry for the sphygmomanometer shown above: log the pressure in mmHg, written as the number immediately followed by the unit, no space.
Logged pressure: 178mmHg
